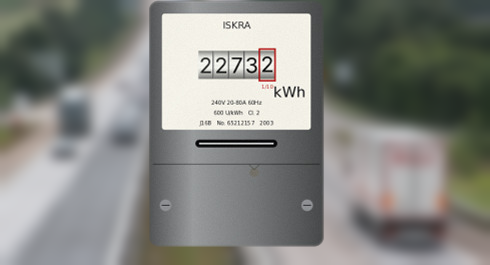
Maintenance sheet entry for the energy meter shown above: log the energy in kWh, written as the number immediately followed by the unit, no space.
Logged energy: 2273.2kWh
